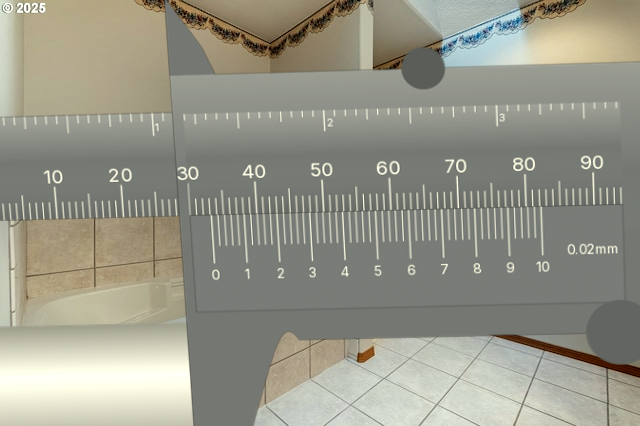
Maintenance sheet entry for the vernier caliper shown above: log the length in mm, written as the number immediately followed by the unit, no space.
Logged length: 33.2mm
